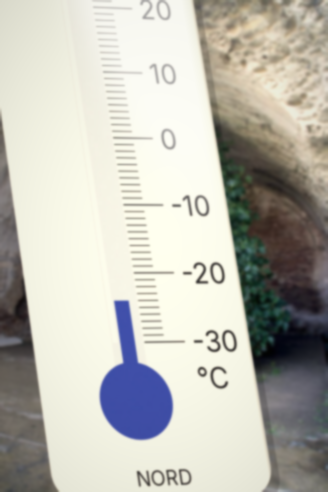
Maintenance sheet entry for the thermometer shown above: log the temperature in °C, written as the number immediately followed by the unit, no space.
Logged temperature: -24°C
